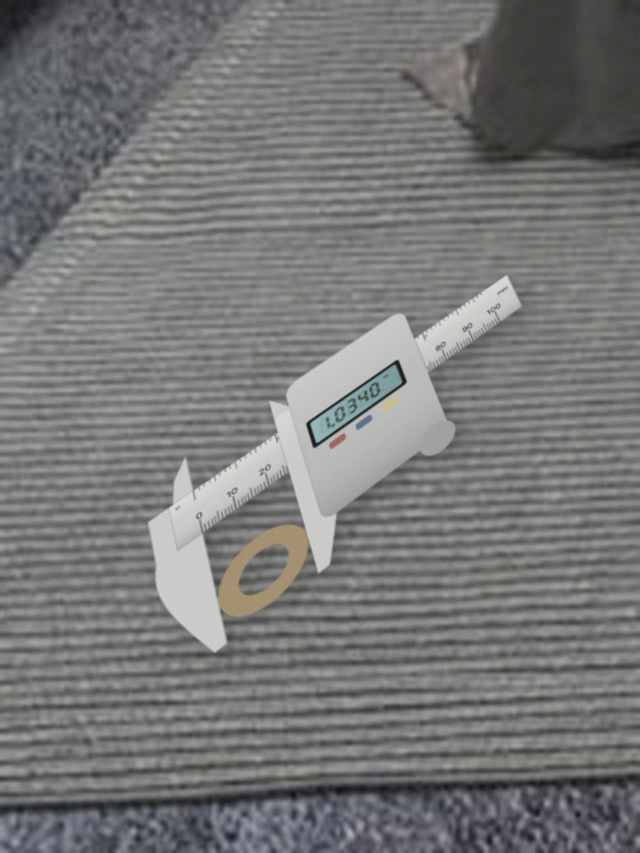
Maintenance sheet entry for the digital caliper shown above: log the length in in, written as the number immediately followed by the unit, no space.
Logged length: 1.0340in
